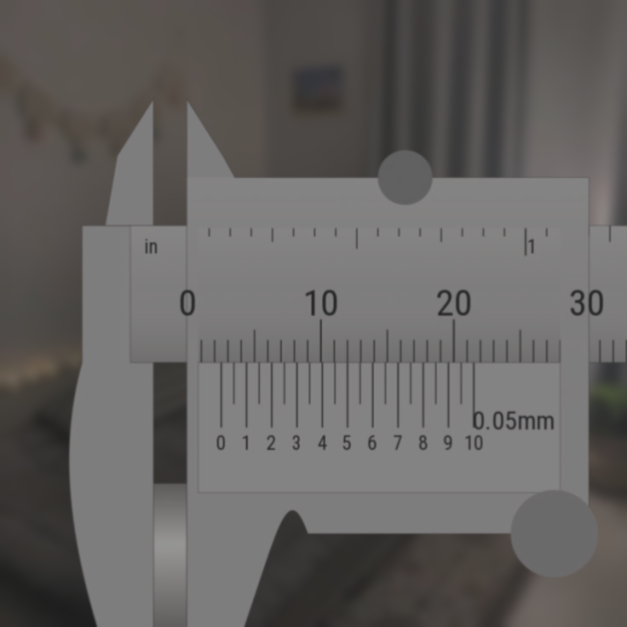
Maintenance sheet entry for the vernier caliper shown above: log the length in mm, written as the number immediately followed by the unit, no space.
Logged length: 2.5mm
